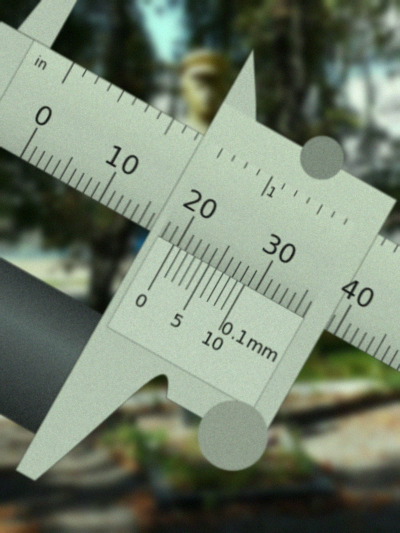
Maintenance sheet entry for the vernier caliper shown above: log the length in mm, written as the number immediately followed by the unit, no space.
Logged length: 19.6mm
